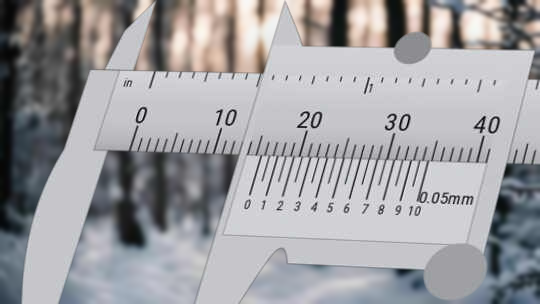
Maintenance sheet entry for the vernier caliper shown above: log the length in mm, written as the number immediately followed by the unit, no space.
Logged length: 15.6mm
